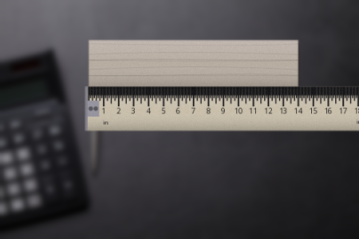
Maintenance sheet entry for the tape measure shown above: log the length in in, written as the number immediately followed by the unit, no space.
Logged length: 14in
